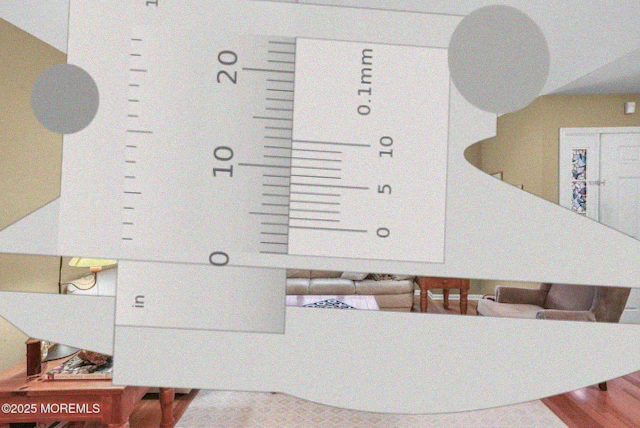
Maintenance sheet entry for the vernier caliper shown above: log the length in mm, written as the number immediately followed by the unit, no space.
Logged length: 3.8mm
